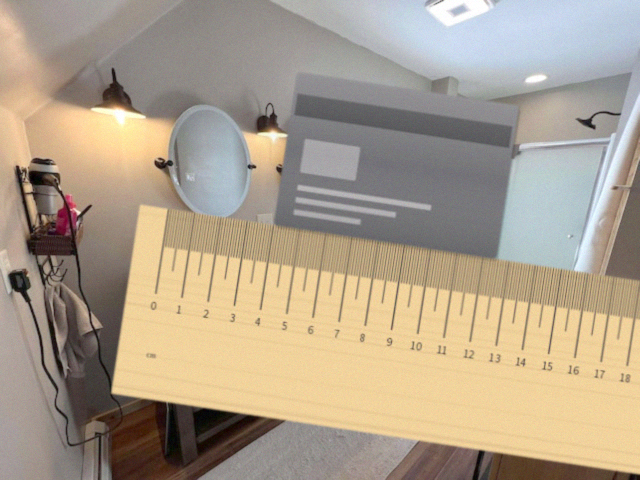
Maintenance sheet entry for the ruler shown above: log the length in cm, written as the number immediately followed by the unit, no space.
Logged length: 8.5cm
